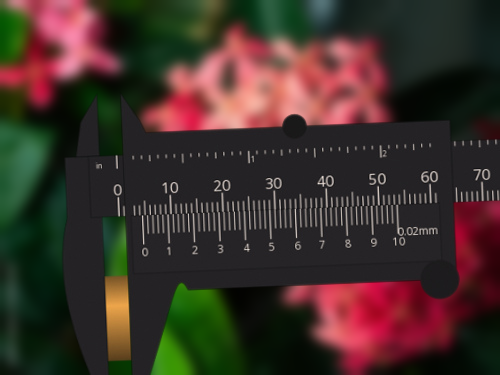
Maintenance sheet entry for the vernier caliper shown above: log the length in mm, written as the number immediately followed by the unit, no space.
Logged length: 4.5mm
